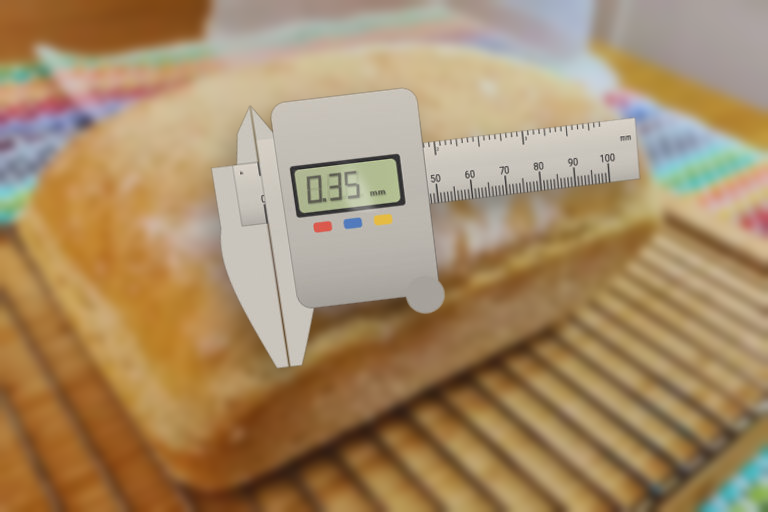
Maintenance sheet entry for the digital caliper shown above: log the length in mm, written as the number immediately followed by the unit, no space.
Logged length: 0.35mm
